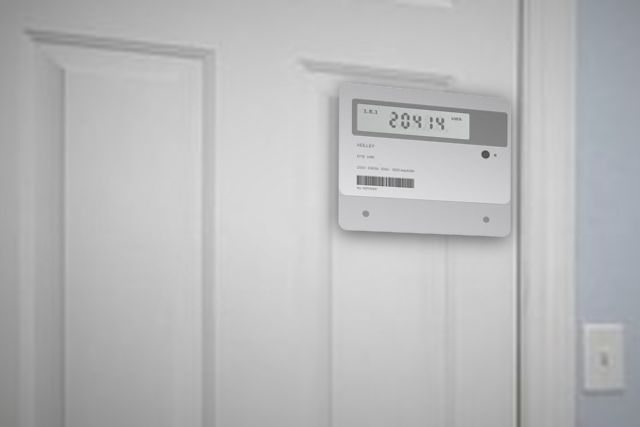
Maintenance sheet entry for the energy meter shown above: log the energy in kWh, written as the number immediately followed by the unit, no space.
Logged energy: 20414kWh
